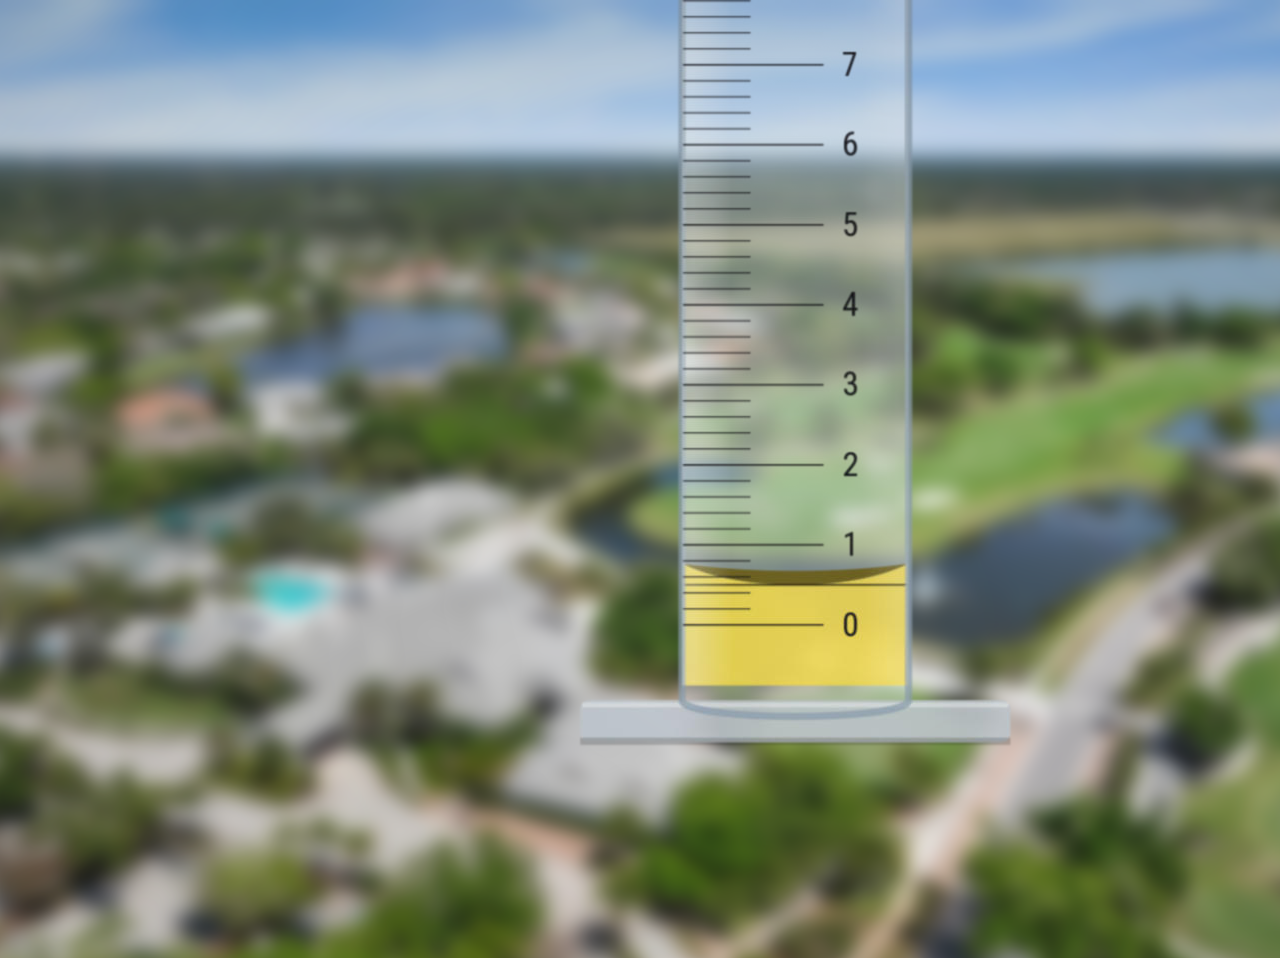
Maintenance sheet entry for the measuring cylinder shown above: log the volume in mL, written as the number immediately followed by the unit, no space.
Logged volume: 0.5mL
